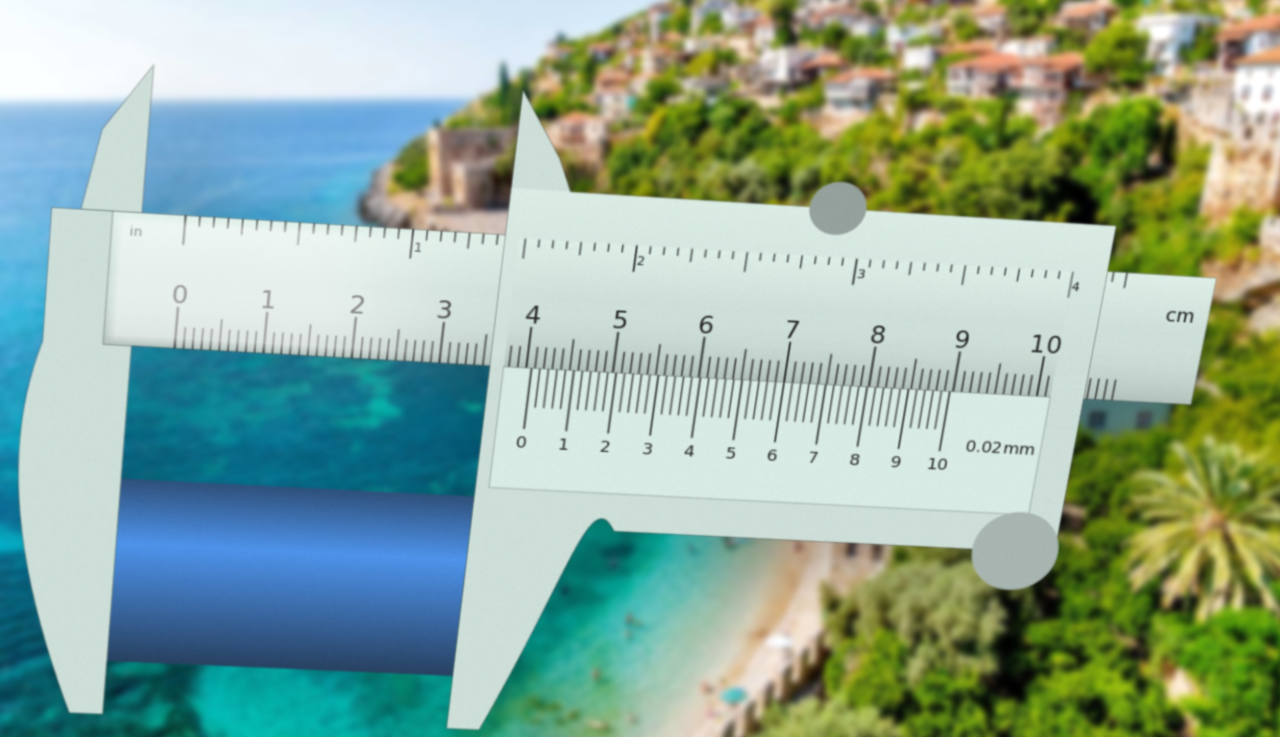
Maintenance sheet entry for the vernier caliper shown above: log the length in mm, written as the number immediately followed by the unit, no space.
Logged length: 40.6mm
